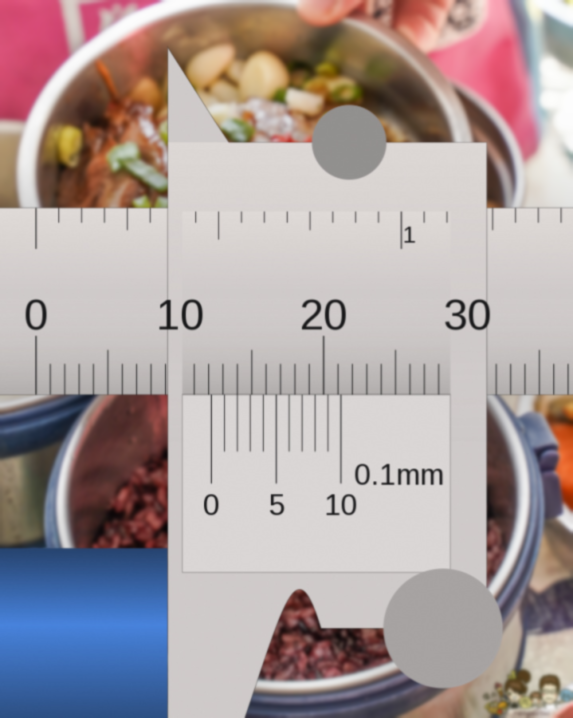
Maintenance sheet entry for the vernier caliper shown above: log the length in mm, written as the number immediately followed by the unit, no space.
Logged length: 12.2mm
